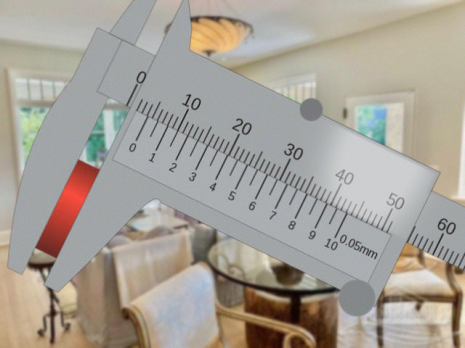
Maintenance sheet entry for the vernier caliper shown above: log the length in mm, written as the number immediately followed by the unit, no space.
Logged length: 4.2mm
